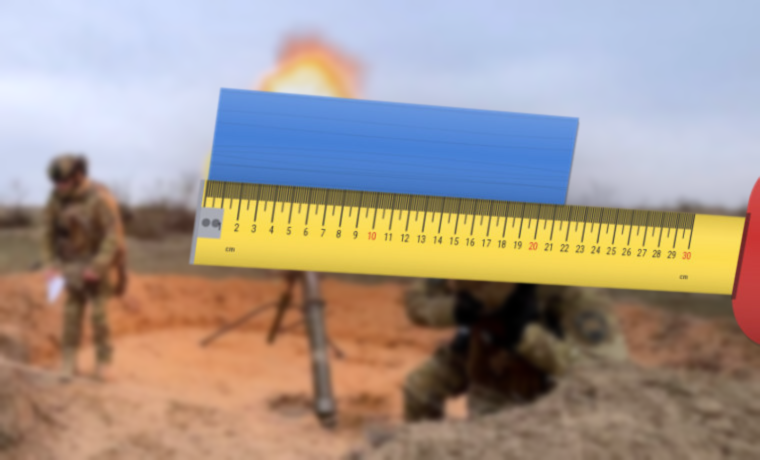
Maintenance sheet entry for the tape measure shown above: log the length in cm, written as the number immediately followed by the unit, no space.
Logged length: 21.5cm
